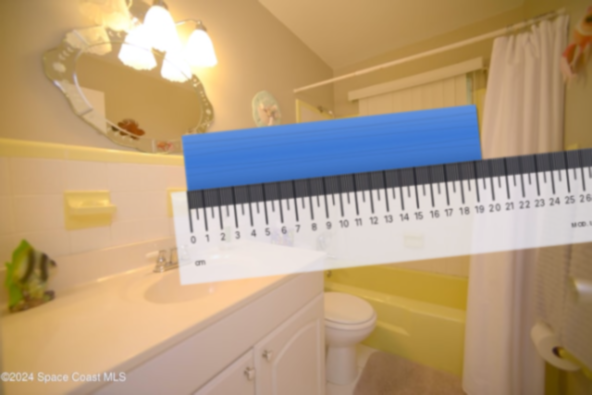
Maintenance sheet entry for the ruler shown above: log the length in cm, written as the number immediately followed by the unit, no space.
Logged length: 19.5cm
